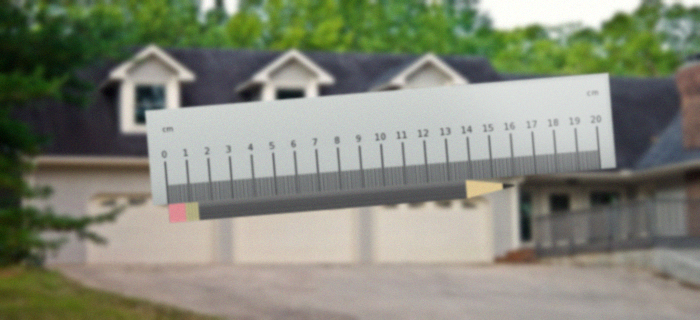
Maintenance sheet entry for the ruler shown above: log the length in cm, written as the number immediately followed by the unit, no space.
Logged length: 16cm
